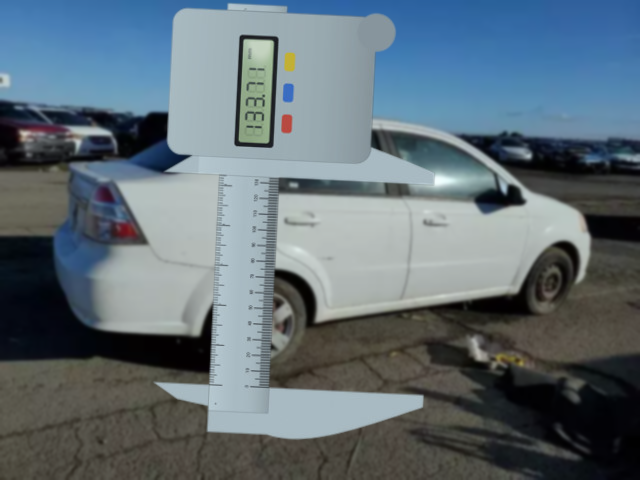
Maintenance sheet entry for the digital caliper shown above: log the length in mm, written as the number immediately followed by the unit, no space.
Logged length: 133.71mm
